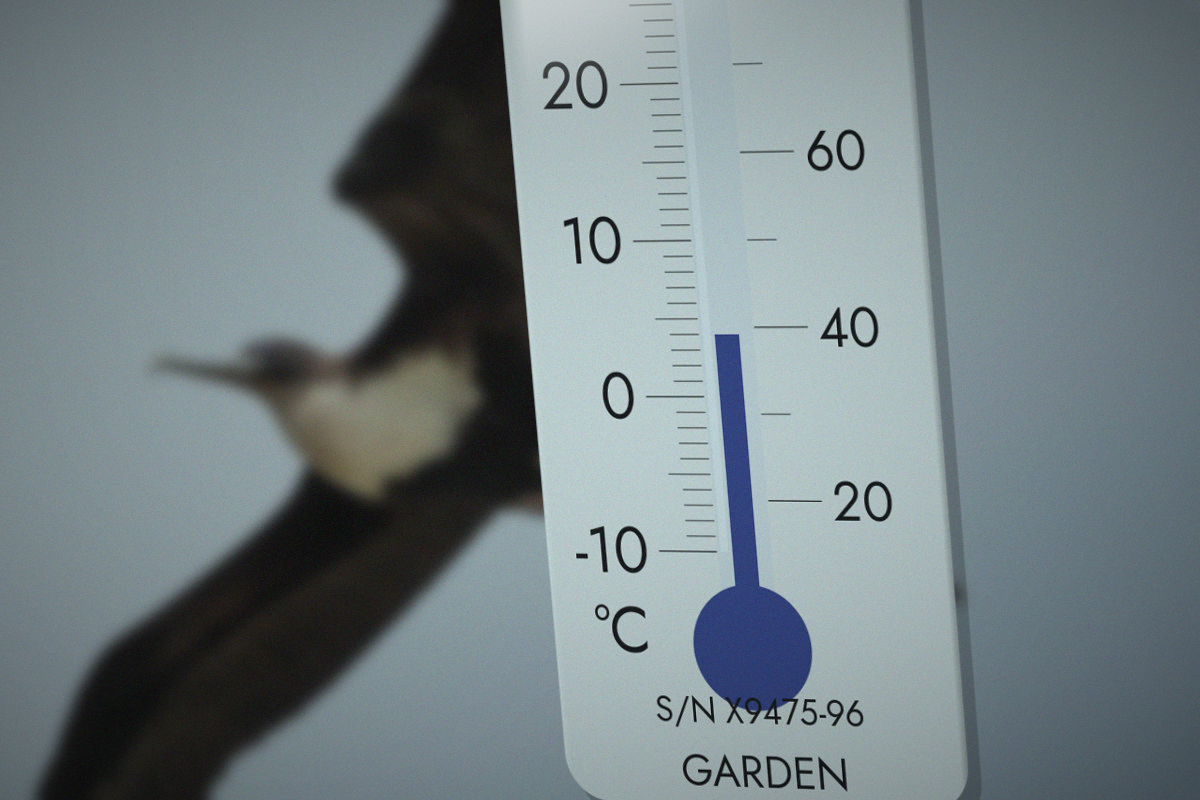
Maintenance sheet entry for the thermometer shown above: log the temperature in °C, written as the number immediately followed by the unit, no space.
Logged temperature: 4°C
